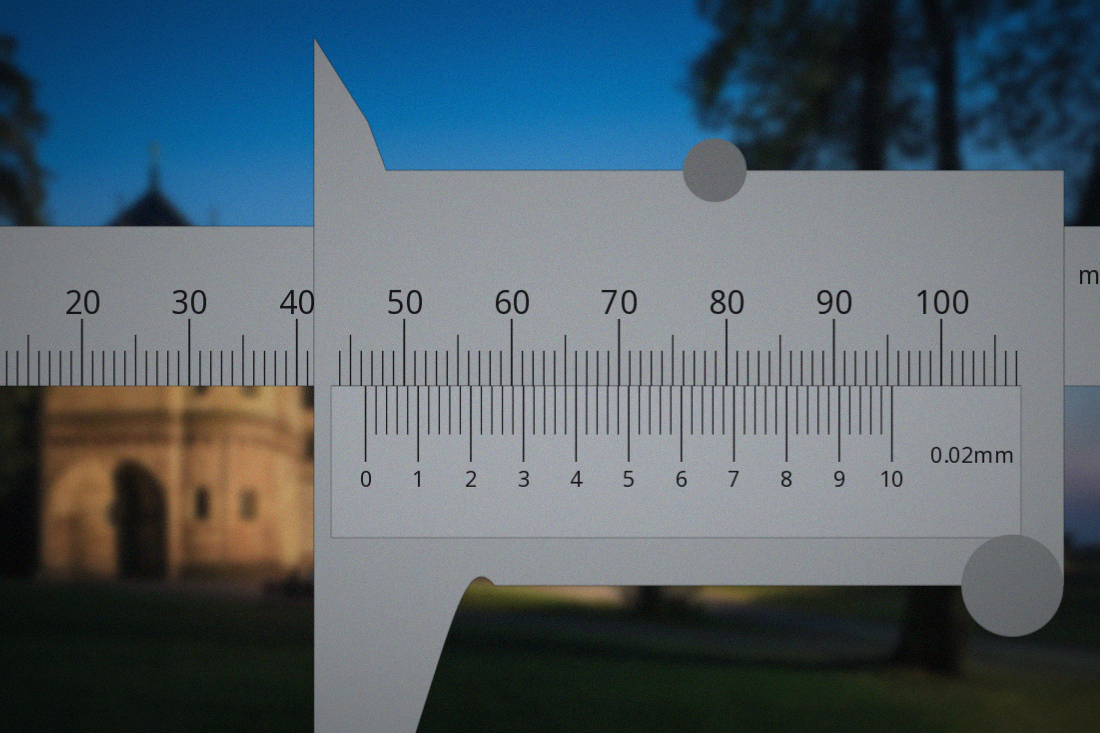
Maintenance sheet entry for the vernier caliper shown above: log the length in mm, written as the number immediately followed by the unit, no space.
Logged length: 46.4mm
